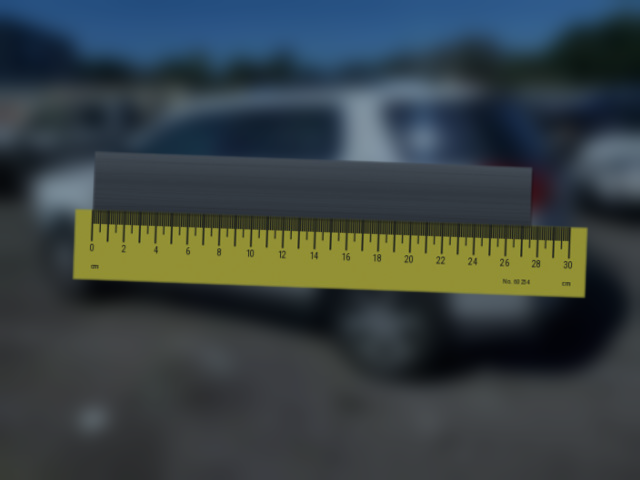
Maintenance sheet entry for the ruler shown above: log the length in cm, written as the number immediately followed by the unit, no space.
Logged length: 27.5cm
